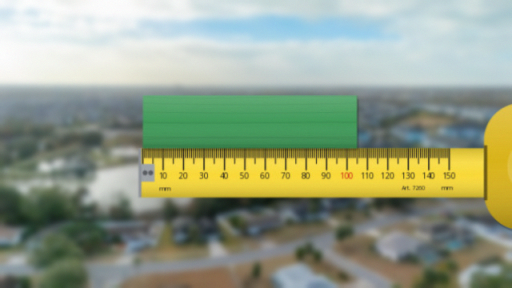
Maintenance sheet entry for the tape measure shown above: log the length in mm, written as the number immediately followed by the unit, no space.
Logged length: 105mm
